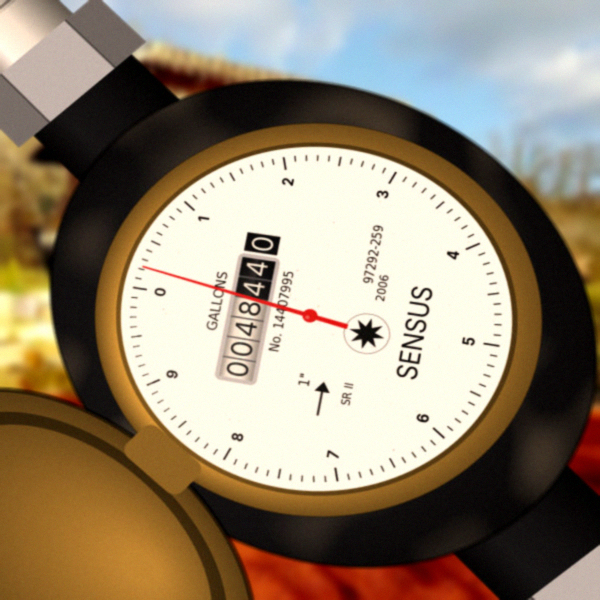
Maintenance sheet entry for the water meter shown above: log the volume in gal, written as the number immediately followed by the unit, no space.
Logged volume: 48440.2gal
